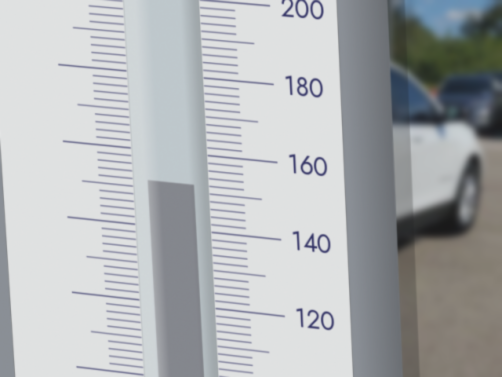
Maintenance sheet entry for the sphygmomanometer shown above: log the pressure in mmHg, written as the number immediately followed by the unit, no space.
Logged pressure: 152mmHg
